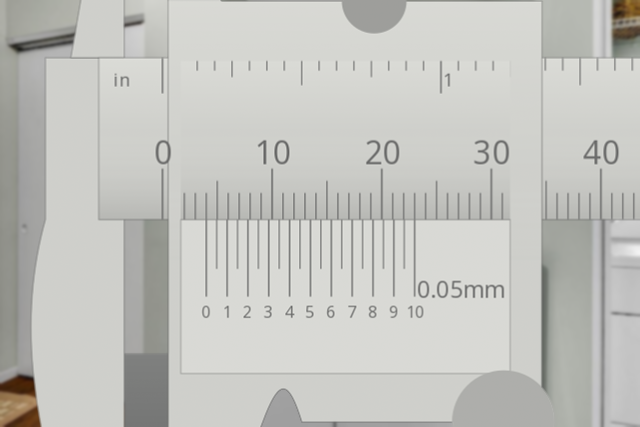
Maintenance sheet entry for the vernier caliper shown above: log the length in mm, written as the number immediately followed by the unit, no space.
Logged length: 4.0mm
